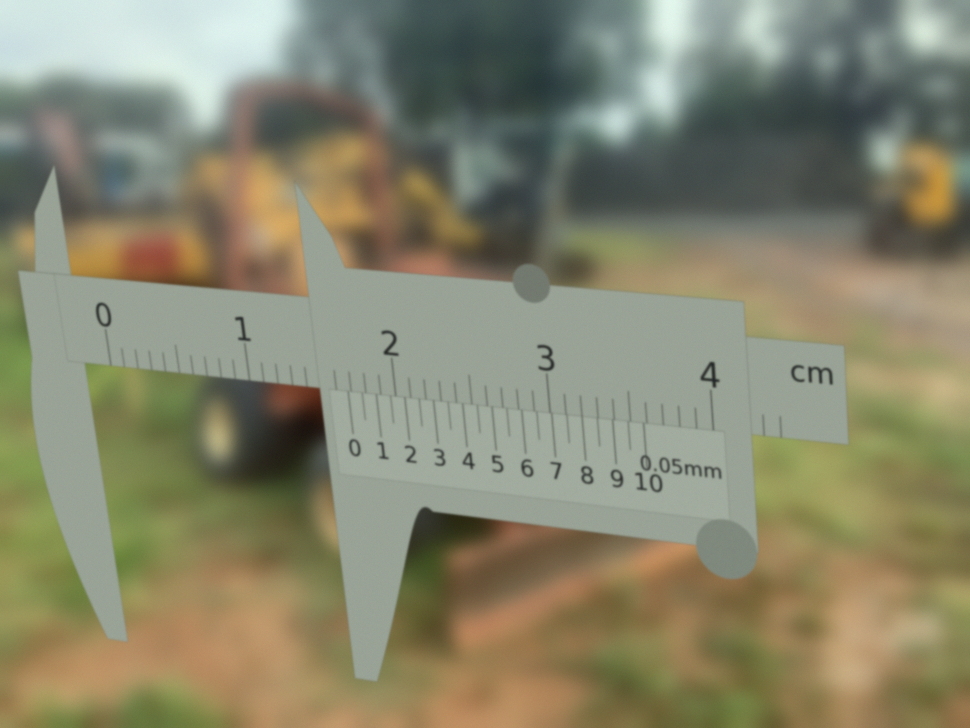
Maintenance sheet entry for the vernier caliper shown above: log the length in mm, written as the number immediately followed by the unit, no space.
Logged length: 16.8mm
